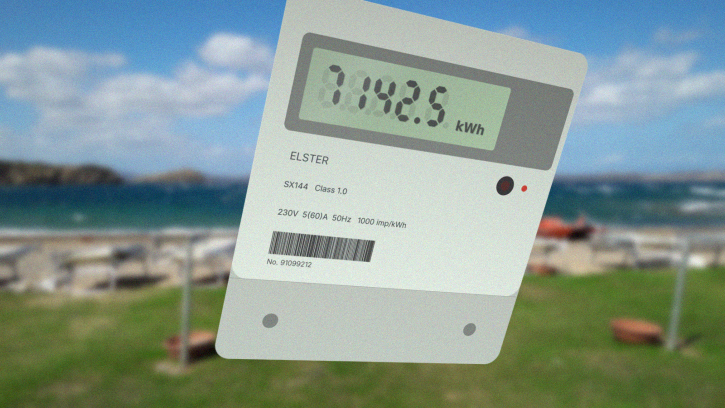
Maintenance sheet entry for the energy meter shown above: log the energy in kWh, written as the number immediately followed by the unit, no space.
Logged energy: 7142.5kWh
